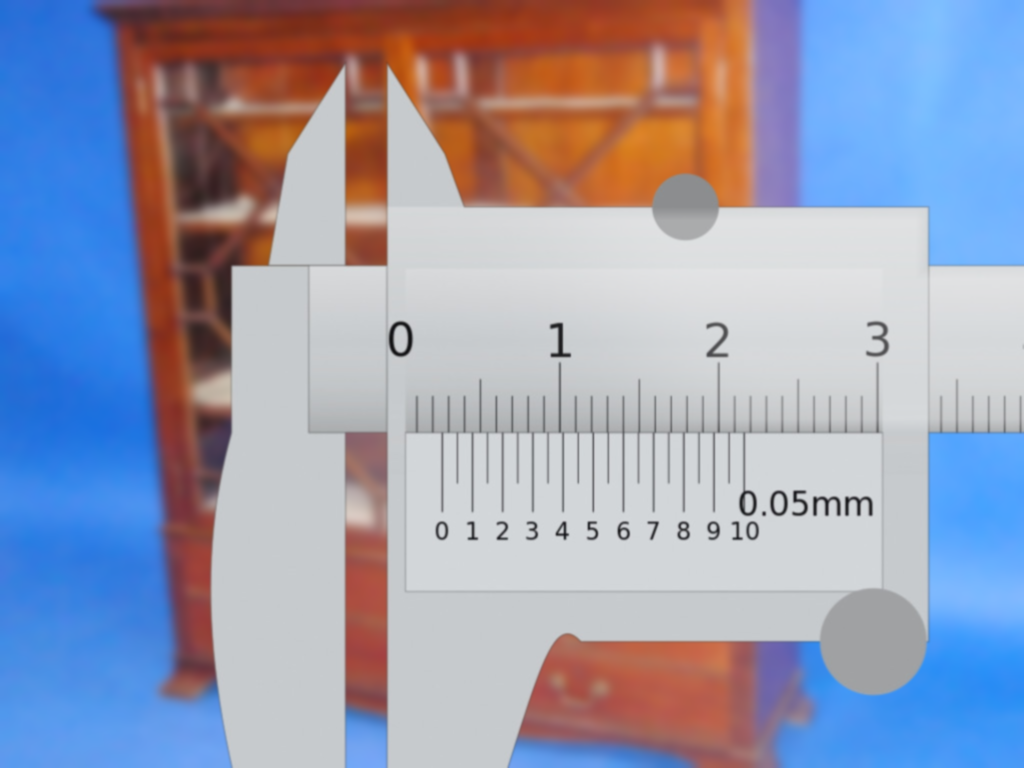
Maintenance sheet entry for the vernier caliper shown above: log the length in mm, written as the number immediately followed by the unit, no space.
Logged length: 2.6mm
